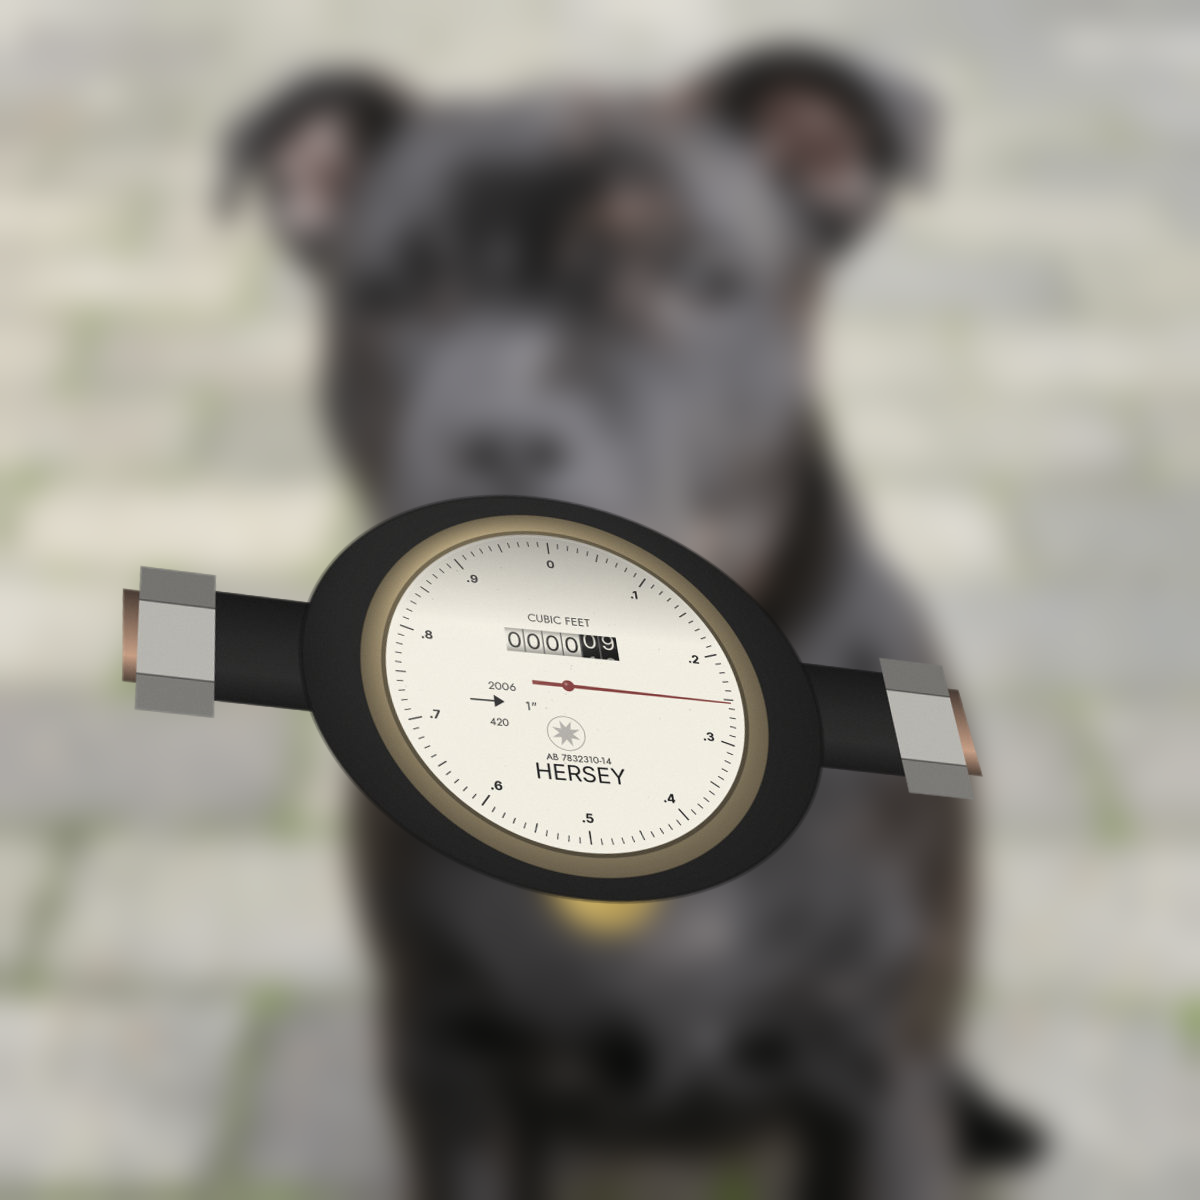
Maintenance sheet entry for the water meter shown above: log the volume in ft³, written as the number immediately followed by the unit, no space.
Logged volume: 9.25ft³
